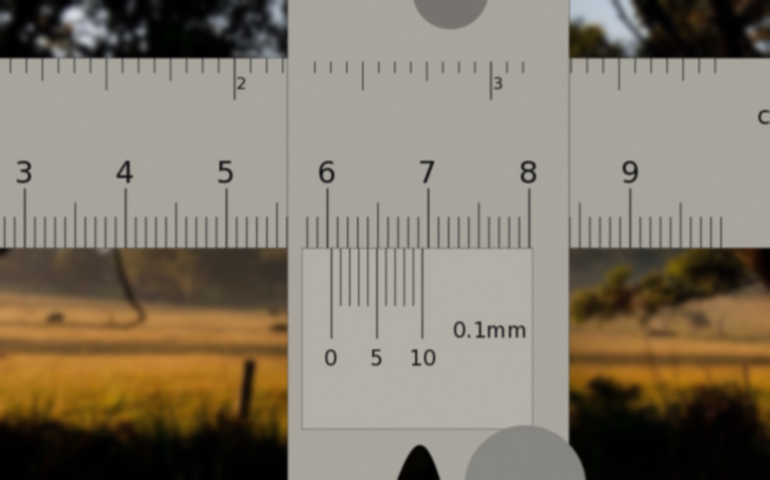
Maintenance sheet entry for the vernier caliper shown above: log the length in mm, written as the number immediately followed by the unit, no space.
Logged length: 60.4mm
